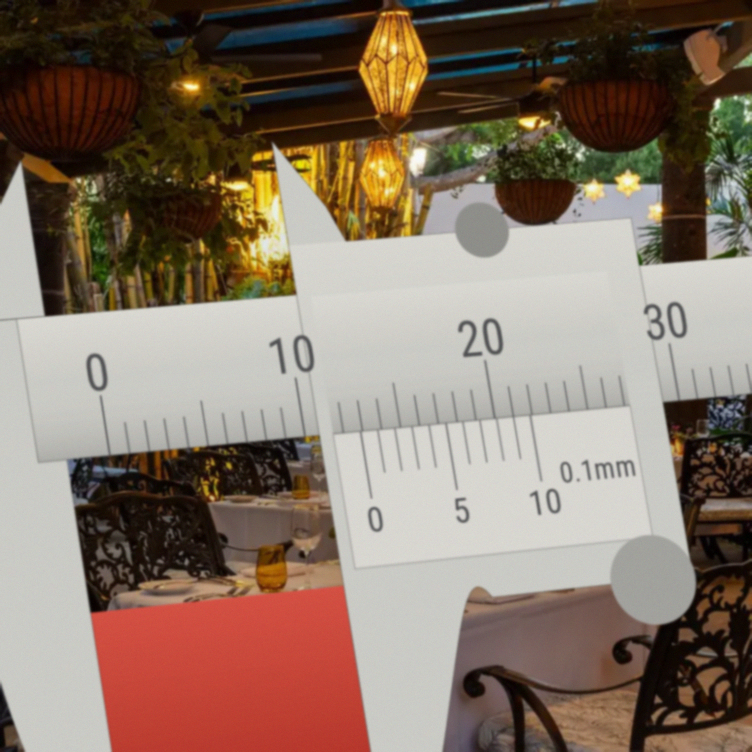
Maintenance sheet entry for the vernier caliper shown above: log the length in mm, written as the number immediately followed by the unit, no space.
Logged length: 12.9mm
